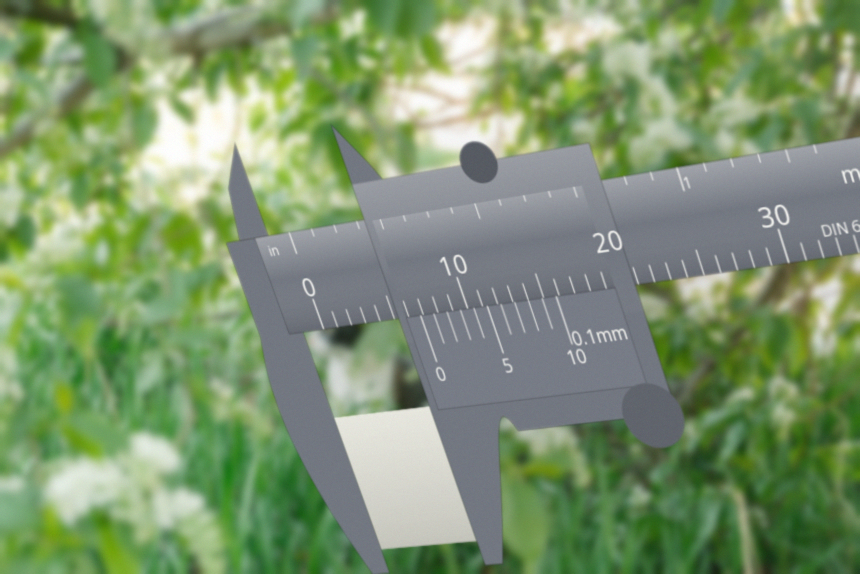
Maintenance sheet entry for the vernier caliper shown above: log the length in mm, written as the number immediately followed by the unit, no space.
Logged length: 6.8mm
